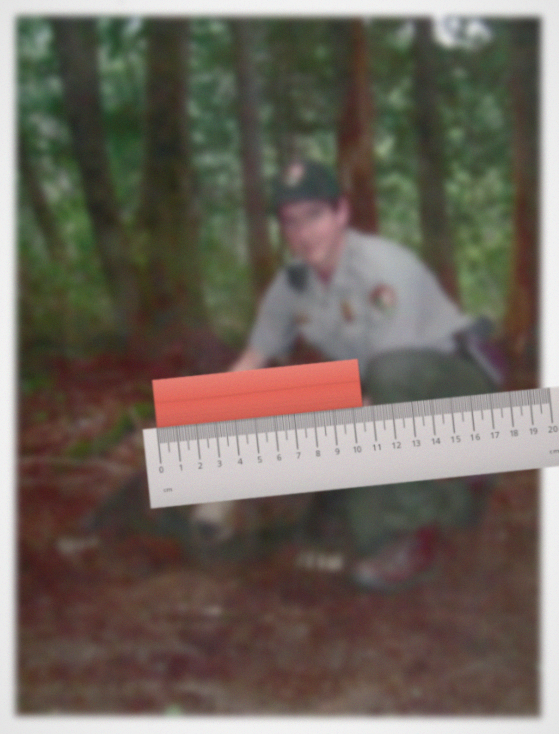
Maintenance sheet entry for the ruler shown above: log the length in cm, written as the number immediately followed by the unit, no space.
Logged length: 10.5cm
